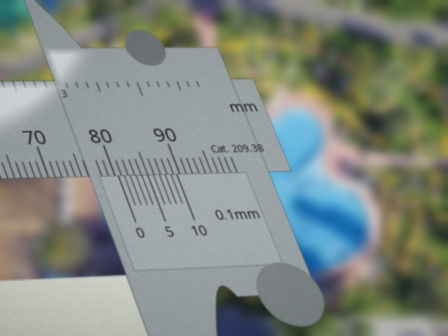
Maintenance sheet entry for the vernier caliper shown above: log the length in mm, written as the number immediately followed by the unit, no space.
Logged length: 80.5mm
